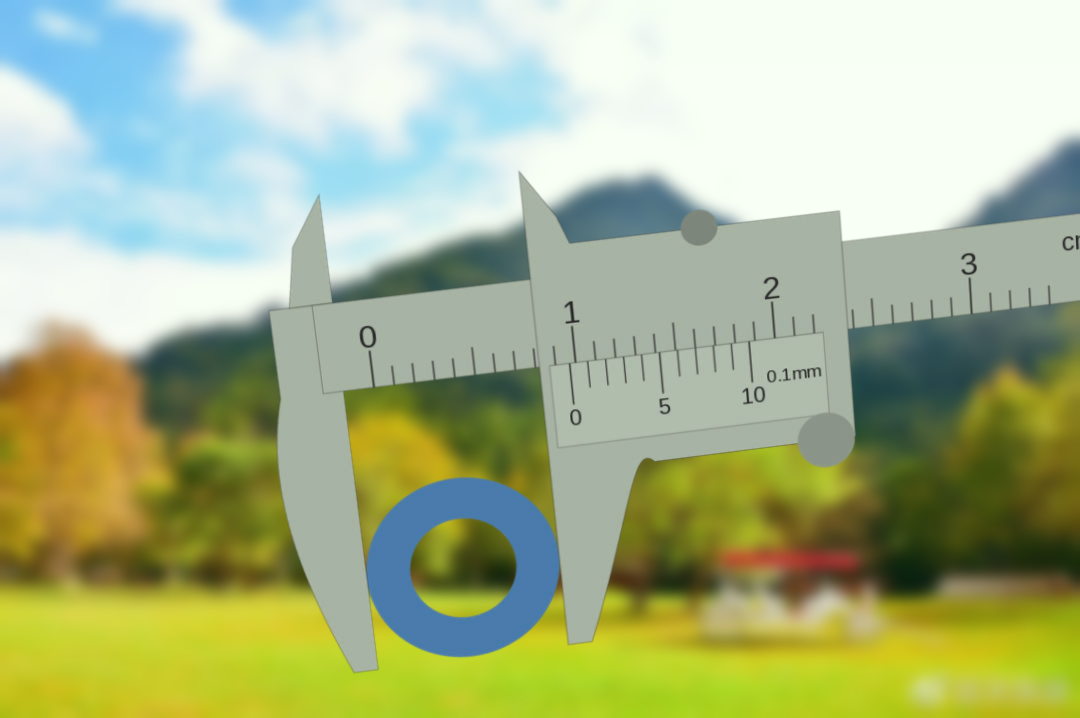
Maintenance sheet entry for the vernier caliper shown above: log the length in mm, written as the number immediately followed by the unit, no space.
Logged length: 9.7mm
